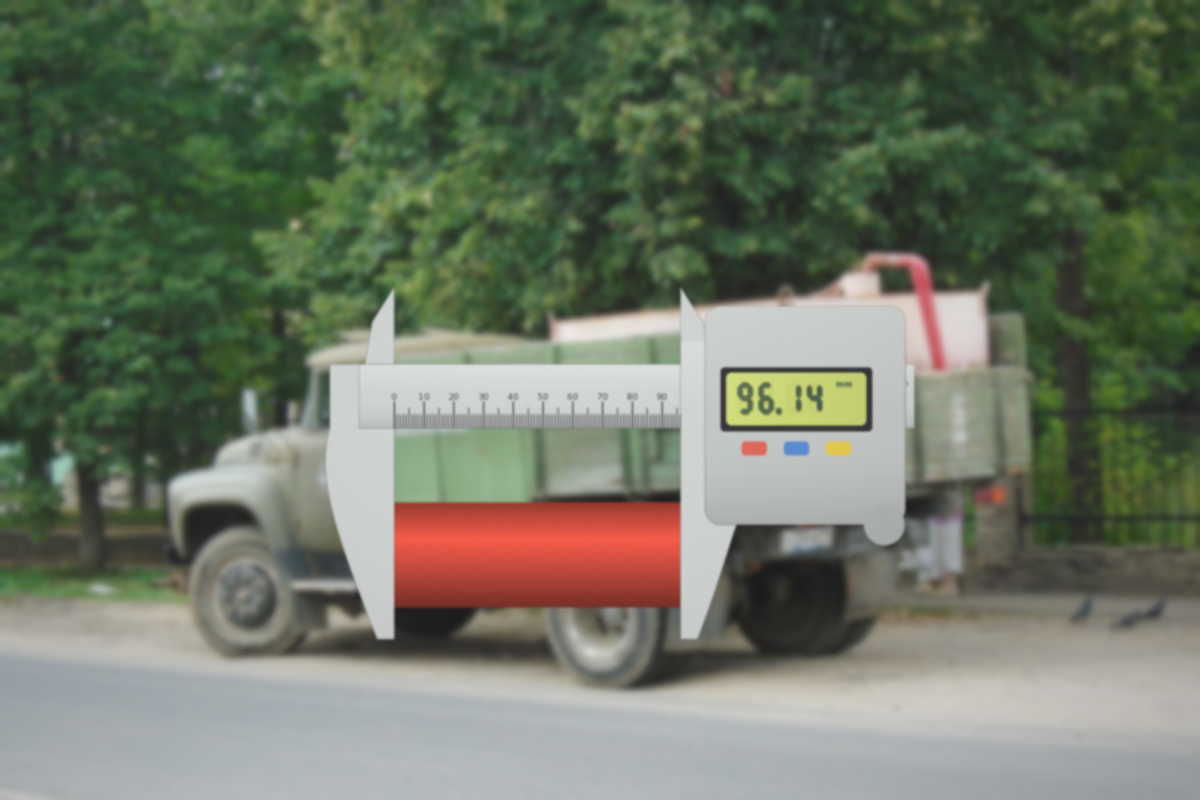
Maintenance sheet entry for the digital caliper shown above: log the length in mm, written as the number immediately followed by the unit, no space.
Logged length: 96.14mm
